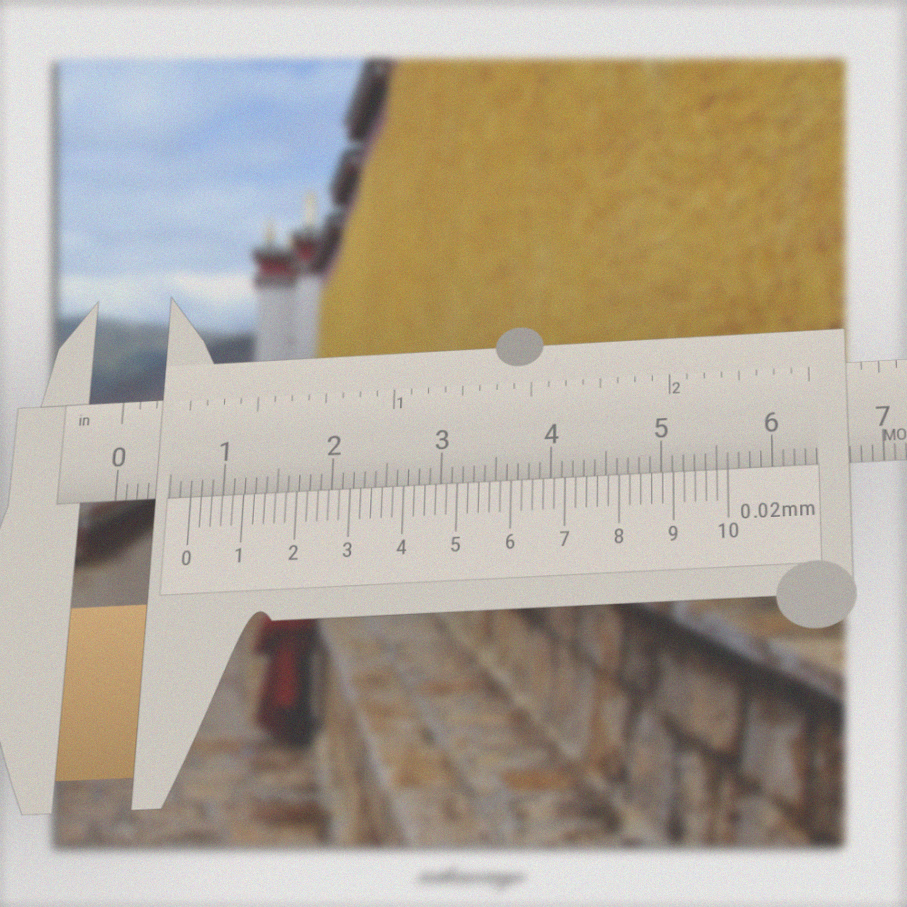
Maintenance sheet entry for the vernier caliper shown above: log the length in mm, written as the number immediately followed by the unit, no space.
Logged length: 7.0mm
